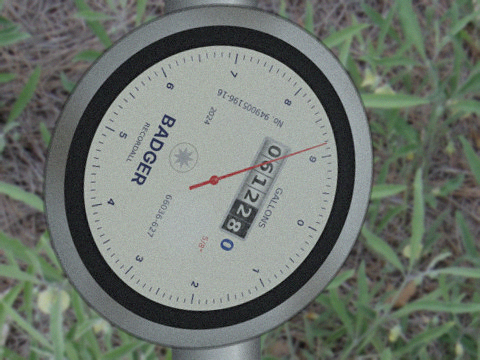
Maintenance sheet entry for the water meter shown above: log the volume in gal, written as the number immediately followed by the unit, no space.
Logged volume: 612278.8gal
